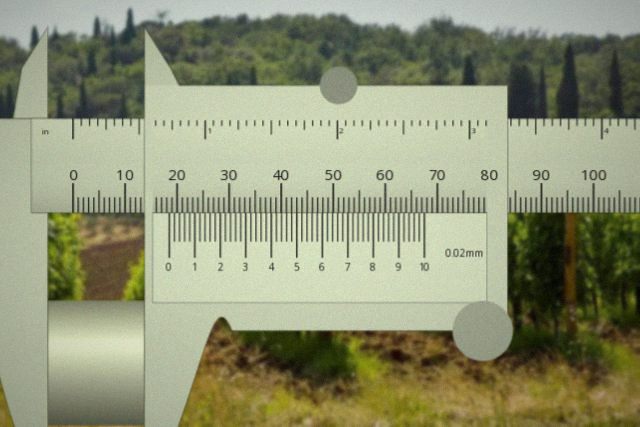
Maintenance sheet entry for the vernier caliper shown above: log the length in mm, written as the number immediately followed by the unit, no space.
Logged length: 18.5mm
